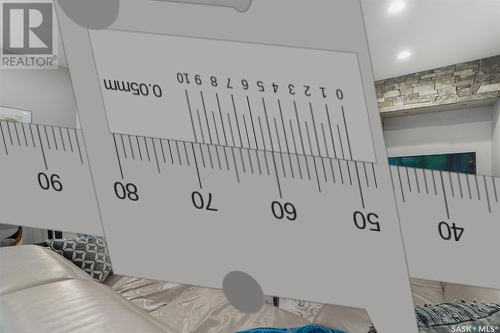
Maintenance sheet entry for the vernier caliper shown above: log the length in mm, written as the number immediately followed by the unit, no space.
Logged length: 50.4mm
